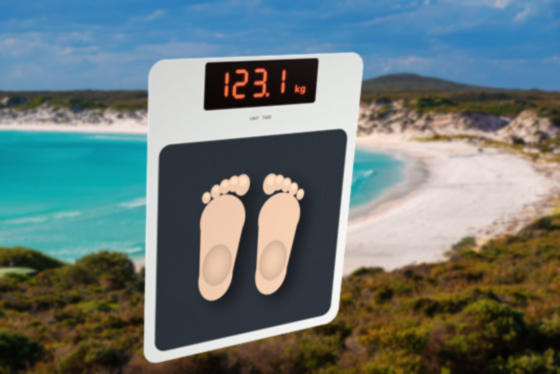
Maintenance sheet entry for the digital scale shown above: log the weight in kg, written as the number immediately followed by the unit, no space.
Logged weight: 123.1kg
